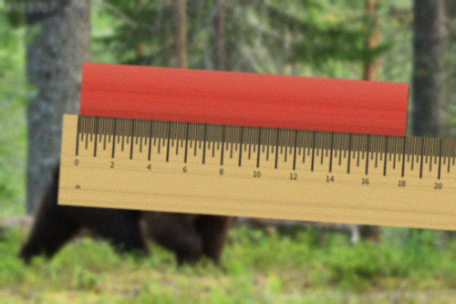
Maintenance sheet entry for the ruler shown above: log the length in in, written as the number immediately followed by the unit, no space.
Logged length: 18in
